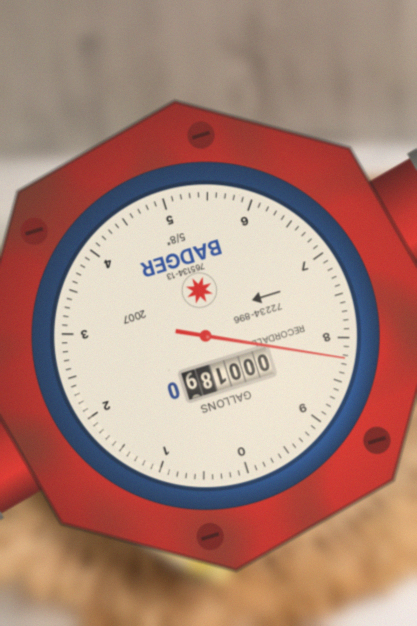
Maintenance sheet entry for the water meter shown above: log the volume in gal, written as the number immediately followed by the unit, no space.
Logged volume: 1888.2gal
